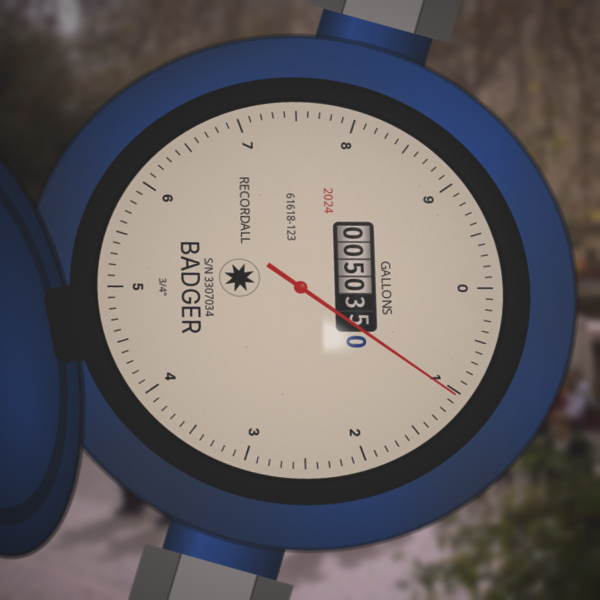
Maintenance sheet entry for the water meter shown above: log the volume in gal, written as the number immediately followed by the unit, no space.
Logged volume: 50351.0gal
